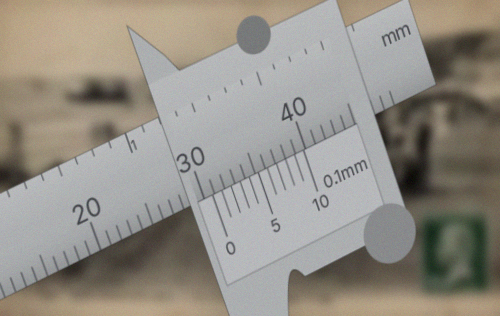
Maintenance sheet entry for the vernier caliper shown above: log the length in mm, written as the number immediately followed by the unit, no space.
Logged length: 30.8mm
